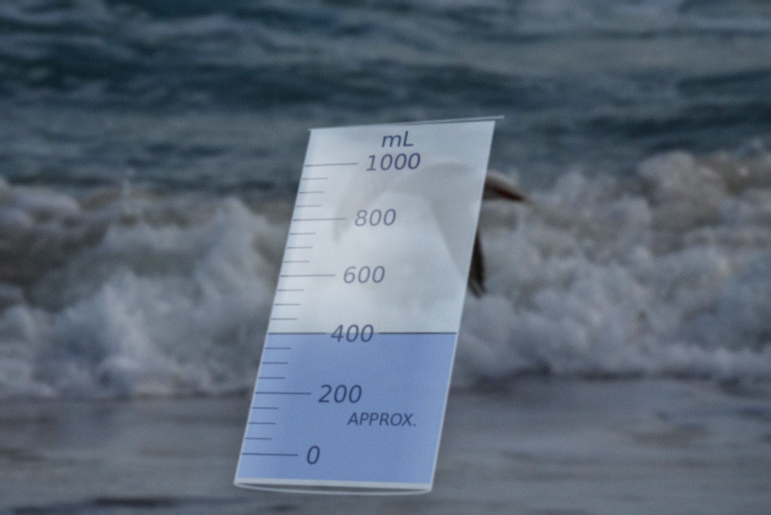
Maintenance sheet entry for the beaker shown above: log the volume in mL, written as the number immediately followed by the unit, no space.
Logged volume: 400mL
